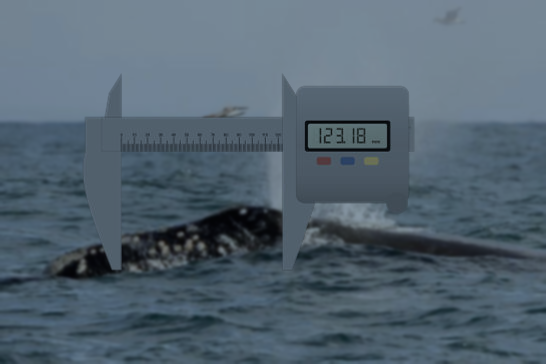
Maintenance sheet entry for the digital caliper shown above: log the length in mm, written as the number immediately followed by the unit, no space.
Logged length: 123.18mm
